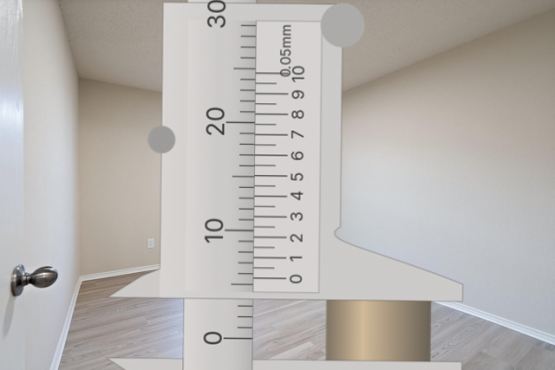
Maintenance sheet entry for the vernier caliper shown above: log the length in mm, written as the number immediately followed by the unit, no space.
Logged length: 5.6mm
